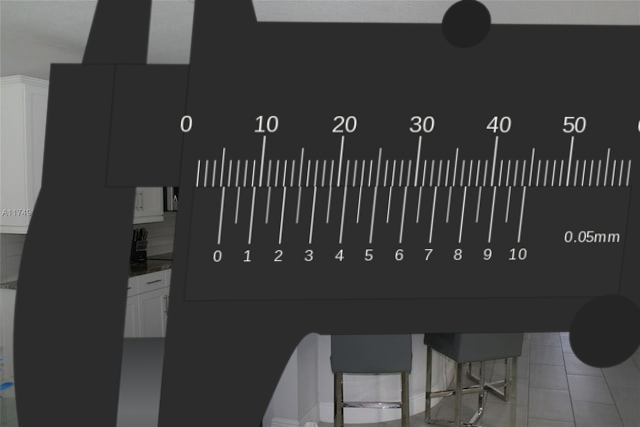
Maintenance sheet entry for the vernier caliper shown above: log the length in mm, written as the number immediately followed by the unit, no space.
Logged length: 5.4mm
